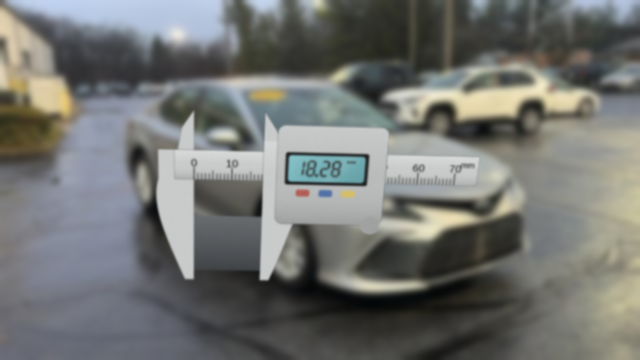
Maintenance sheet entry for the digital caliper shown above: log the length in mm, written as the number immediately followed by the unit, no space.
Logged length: 18.28mm
